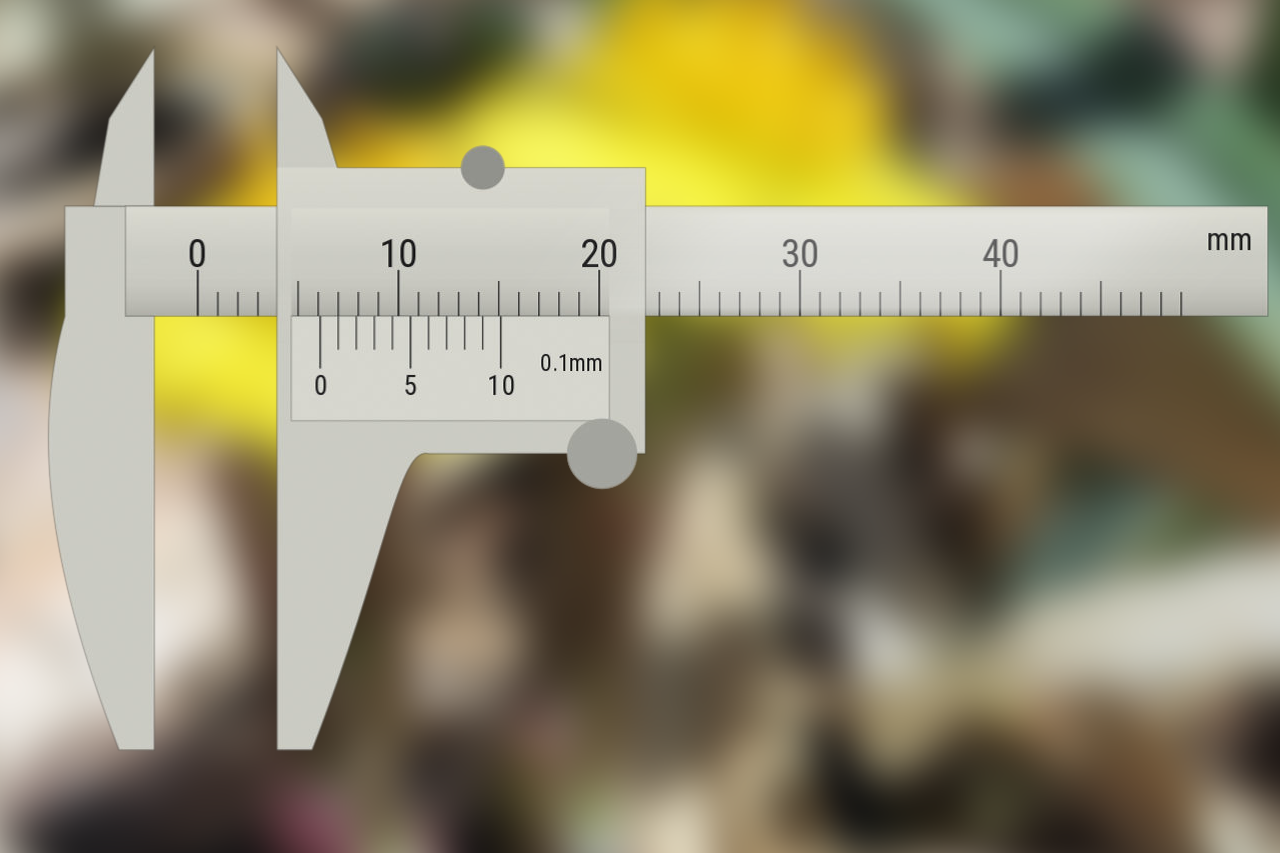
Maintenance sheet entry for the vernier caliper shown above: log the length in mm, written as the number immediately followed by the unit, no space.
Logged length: 6.1mm
